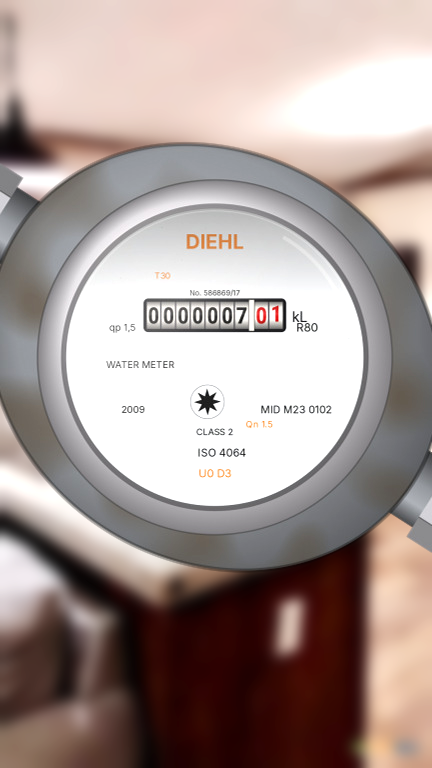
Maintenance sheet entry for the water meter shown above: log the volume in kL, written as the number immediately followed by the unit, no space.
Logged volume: 7.01kL
